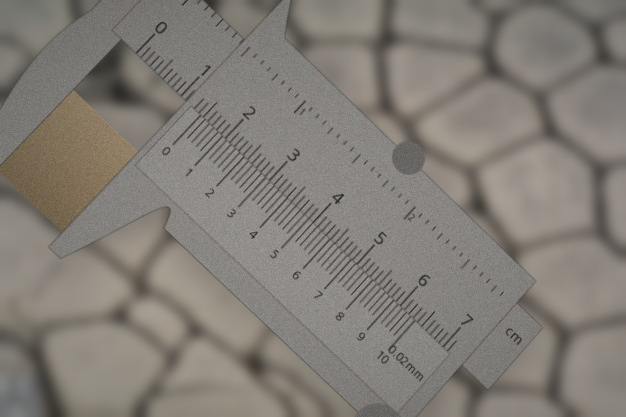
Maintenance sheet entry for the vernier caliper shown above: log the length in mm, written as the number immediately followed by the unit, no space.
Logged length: 14.5mm
